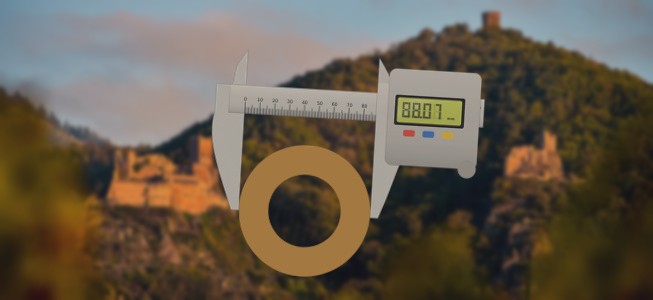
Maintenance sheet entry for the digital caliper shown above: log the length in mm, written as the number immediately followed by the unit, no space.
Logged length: 88.07mm
